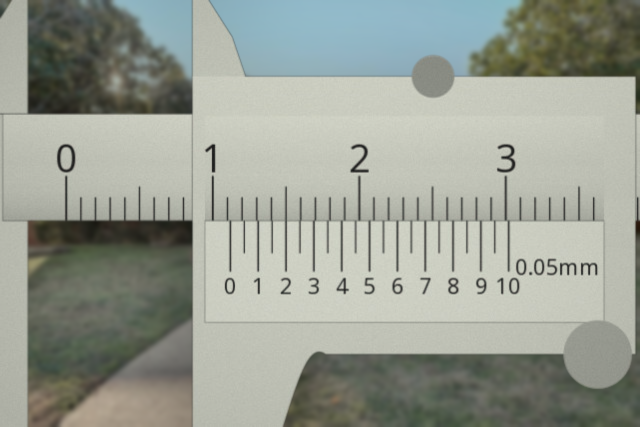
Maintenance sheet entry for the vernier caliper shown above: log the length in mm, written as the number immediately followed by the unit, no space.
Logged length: 11.2mm
